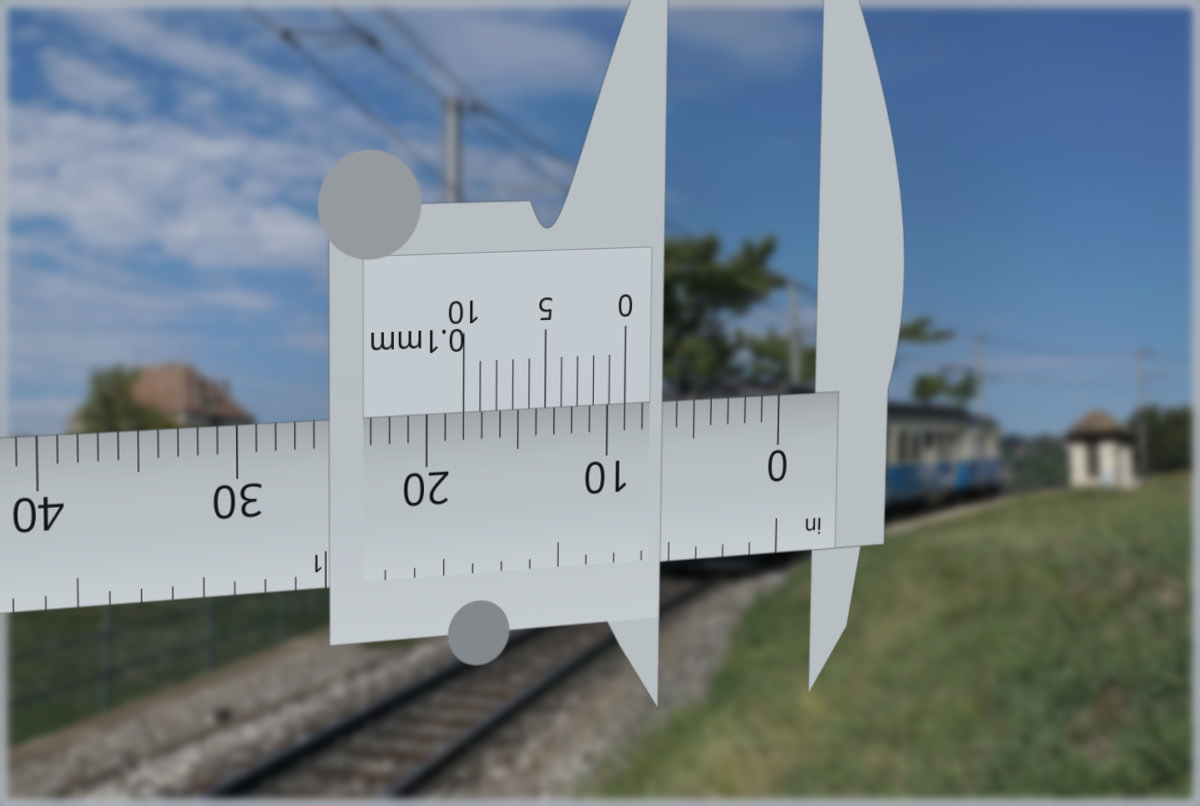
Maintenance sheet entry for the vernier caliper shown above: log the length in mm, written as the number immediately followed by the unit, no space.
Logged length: 9.0mm
